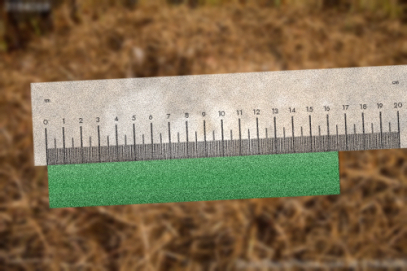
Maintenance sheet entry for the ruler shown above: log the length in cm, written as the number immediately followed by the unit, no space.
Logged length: 16.5cm
